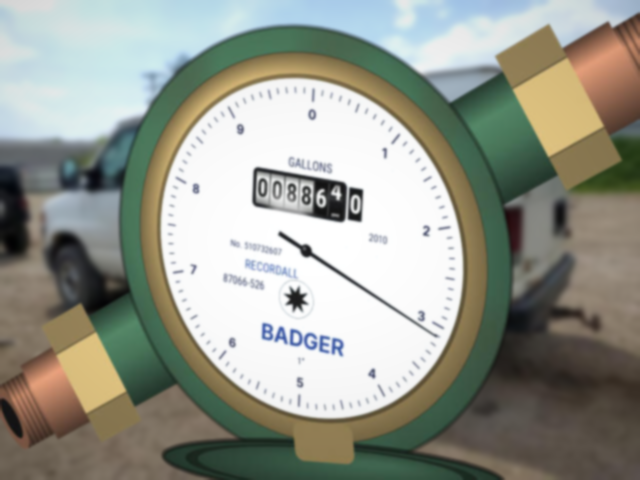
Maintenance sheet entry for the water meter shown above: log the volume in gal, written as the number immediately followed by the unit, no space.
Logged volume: 88643.1gal
